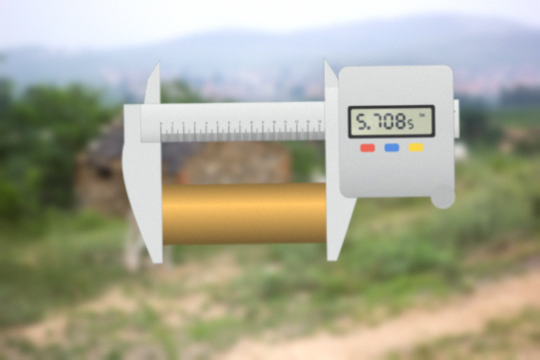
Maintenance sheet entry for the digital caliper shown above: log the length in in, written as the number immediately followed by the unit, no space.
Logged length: 5.7085in
